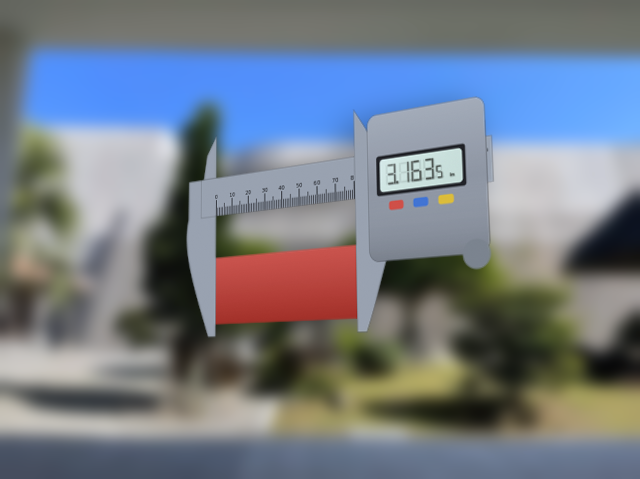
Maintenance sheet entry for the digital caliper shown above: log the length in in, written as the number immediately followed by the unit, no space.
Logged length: 3.1635in
